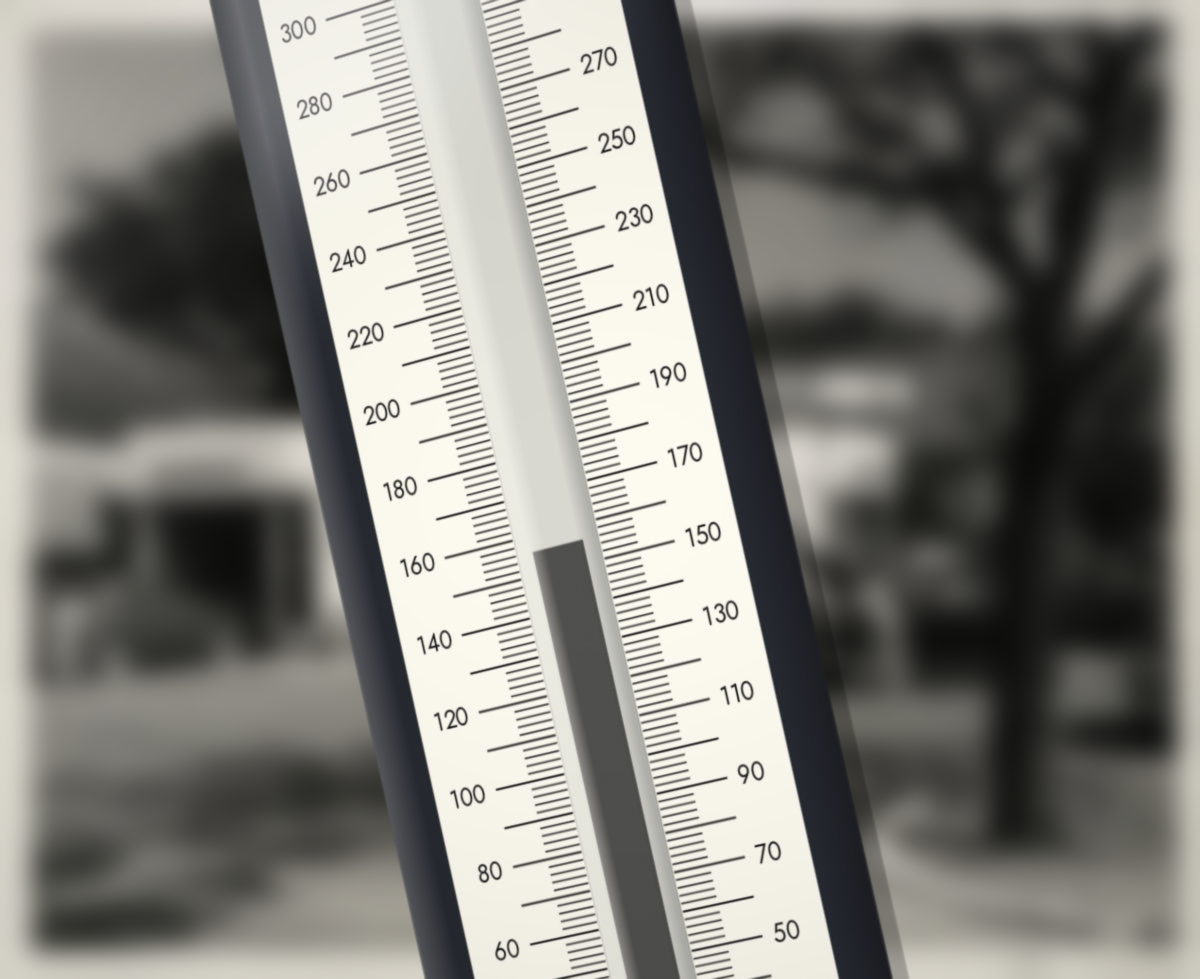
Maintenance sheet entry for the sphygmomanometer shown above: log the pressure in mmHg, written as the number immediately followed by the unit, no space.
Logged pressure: 156mmHg
